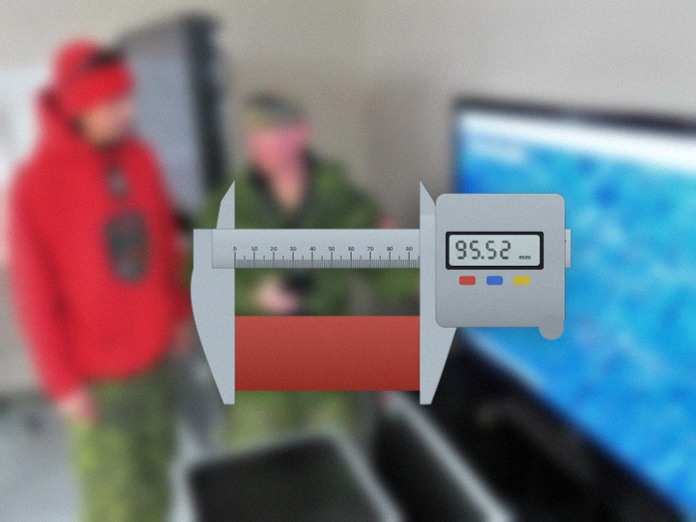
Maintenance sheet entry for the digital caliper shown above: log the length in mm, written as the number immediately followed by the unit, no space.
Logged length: 95.52mm
